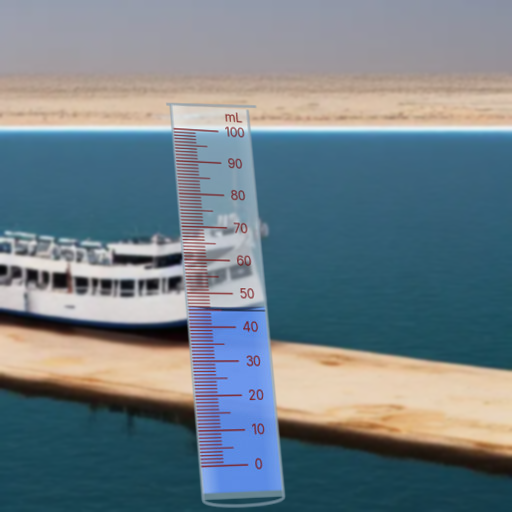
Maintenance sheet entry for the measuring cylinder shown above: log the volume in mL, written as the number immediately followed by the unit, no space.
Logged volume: 45mL
